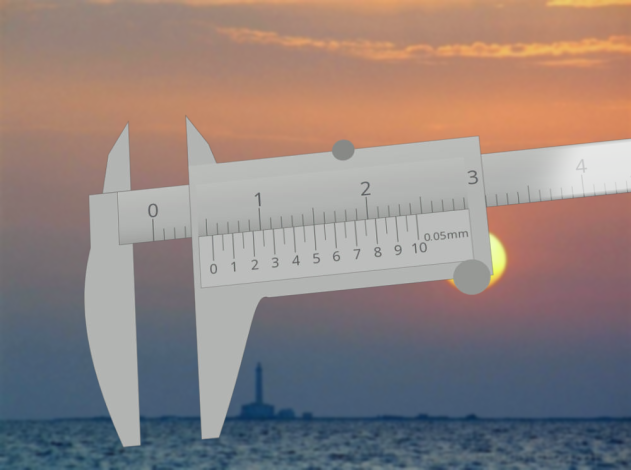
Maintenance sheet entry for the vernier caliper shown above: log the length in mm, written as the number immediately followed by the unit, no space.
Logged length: 5.5mm
